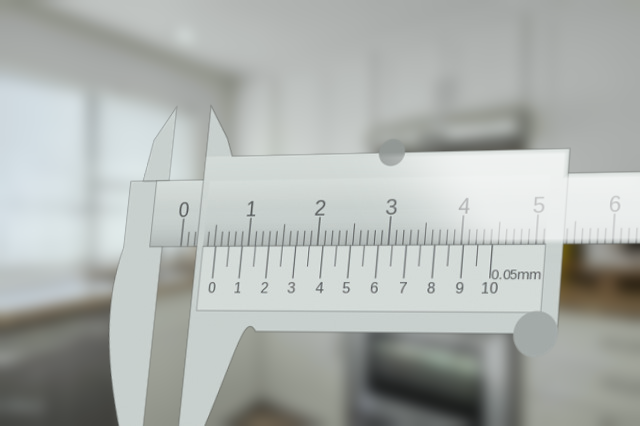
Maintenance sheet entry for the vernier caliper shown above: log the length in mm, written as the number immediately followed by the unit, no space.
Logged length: 5.2mm
